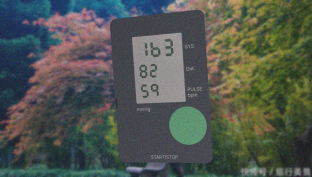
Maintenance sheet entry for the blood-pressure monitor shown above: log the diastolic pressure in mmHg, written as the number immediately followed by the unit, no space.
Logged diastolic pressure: 82mmHg
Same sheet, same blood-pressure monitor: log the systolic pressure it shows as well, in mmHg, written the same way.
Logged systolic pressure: 163mmHg
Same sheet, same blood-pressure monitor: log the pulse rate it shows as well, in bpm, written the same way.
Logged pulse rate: 59bpm
